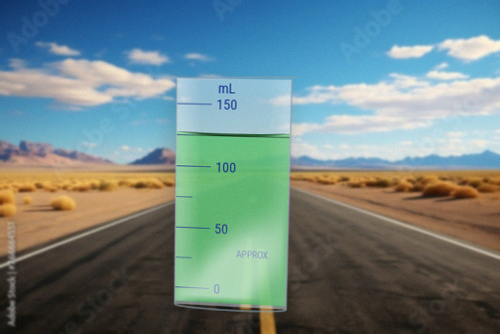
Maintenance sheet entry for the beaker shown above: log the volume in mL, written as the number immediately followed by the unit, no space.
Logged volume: 125mL
